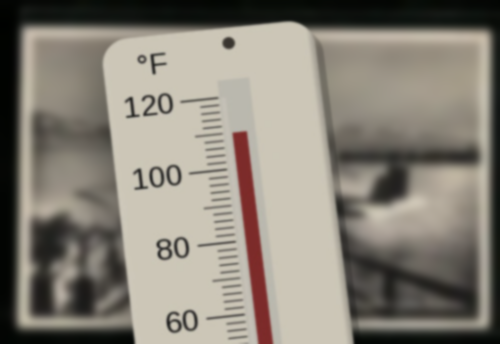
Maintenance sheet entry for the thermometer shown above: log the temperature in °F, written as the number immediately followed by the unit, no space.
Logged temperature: 110°F
